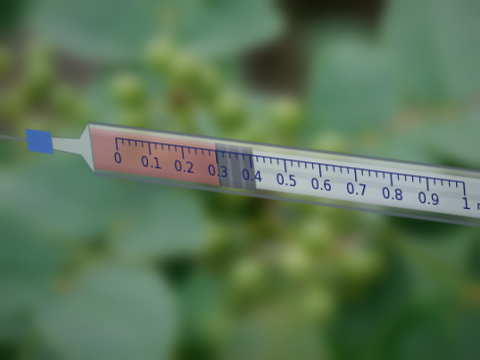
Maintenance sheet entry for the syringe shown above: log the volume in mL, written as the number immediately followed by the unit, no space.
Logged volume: 0.3mL
